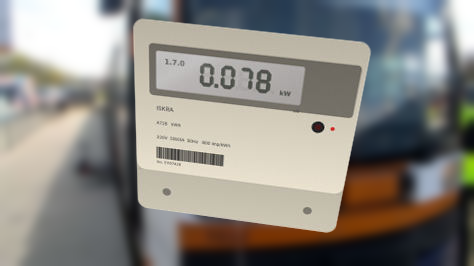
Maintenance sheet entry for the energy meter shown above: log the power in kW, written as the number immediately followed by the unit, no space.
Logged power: 0.078kW
